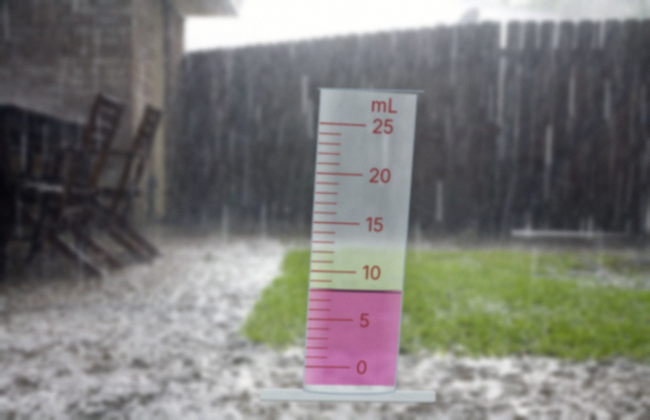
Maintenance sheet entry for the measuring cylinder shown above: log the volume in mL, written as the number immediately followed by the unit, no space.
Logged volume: 8mL
